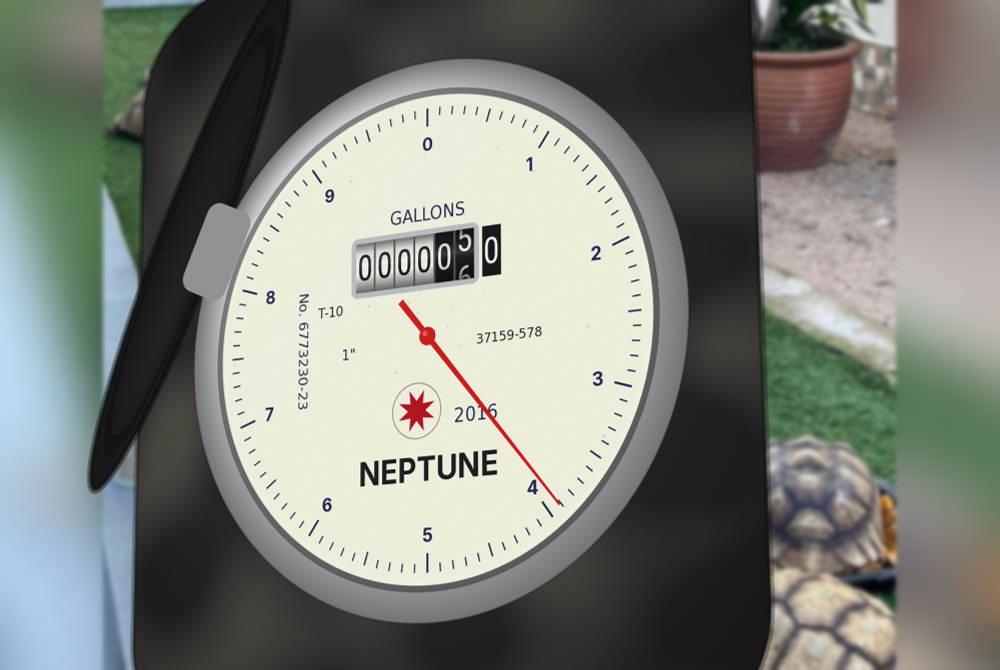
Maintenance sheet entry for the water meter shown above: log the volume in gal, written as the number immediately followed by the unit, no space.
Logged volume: 53.9gal
